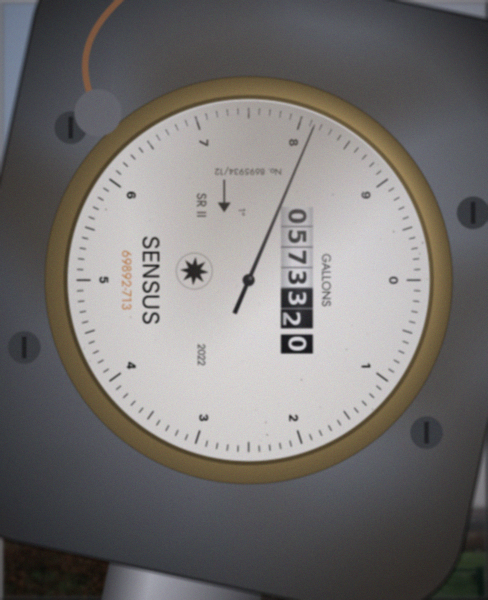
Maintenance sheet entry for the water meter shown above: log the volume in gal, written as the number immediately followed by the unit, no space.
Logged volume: 573318.1gal
